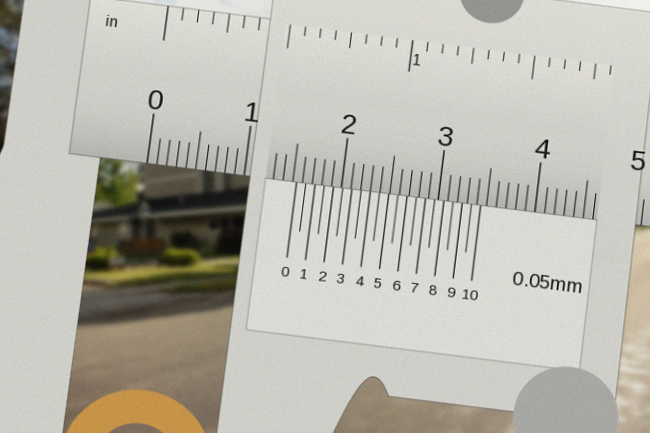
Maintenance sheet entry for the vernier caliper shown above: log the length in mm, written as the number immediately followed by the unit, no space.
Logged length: 15.4mm
